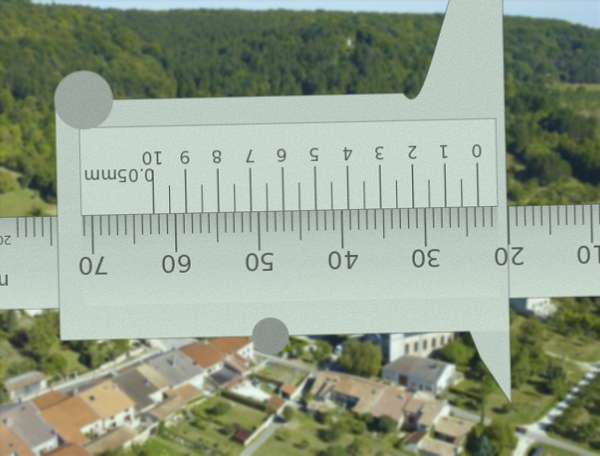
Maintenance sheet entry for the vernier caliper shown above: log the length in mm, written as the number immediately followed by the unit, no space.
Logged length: 23.6mm
